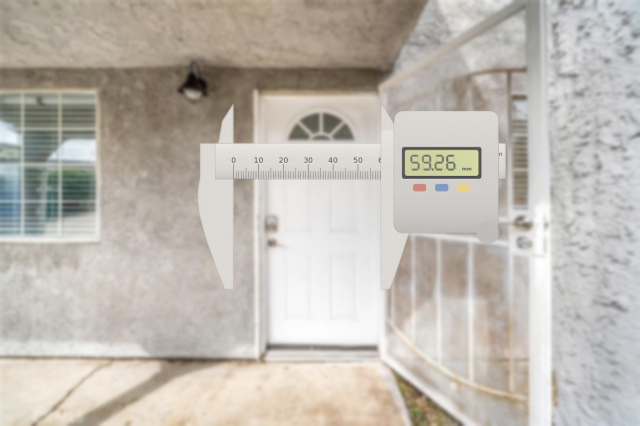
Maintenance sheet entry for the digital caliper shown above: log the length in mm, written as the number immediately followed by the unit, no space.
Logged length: 59.26mm
